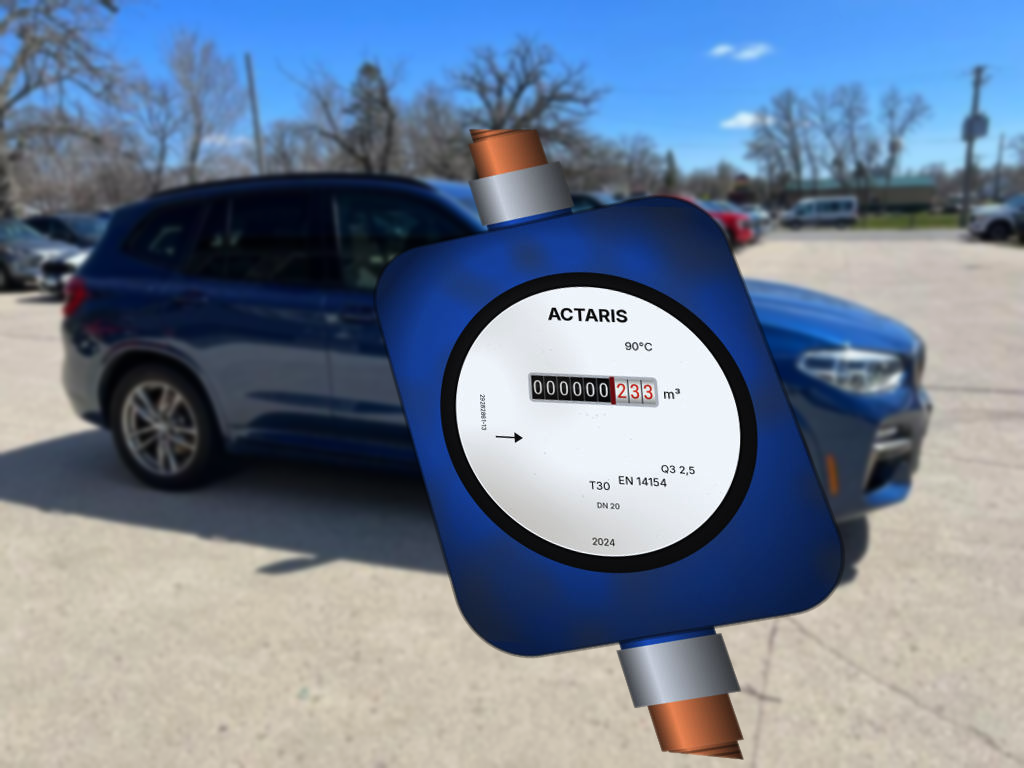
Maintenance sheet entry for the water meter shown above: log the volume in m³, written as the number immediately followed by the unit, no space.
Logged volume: 0.233m³
